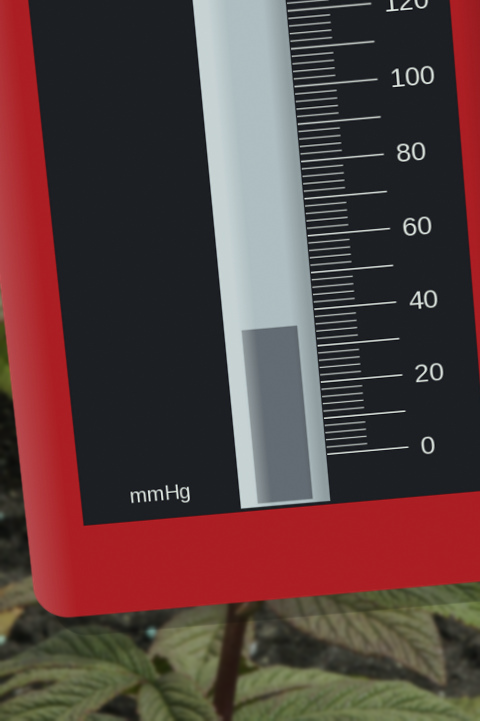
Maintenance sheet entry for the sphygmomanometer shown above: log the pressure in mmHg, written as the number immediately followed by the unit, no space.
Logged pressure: 36mmHg
